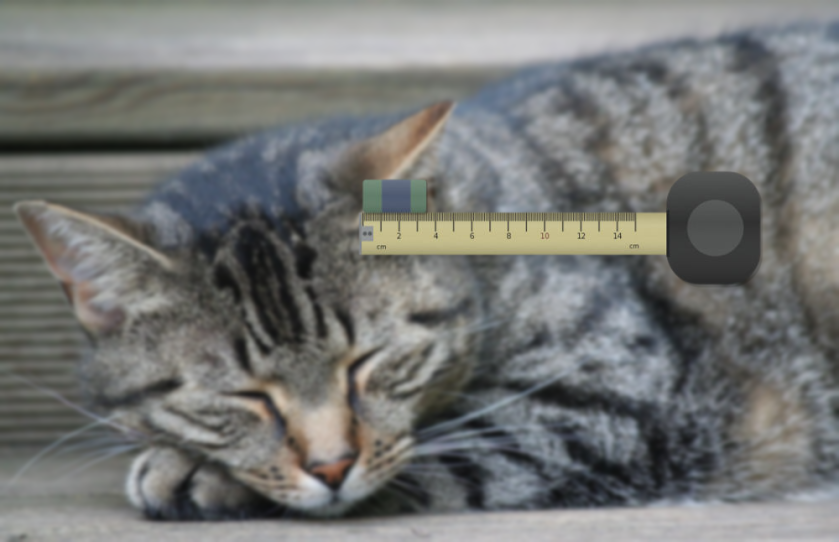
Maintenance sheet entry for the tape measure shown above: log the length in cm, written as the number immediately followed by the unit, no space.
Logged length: 3.5cm
